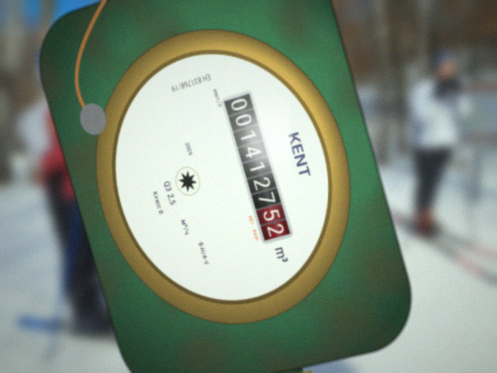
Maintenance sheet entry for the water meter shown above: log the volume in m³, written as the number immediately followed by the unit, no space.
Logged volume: 14127.52m³
